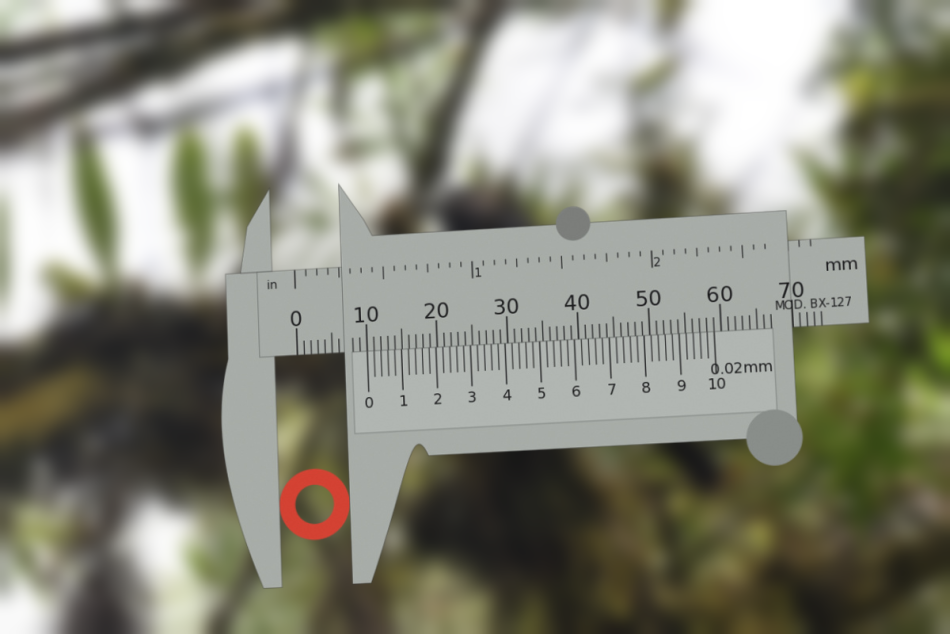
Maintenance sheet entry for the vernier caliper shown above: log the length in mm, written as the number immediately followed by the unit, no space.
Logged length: 10.0mm
